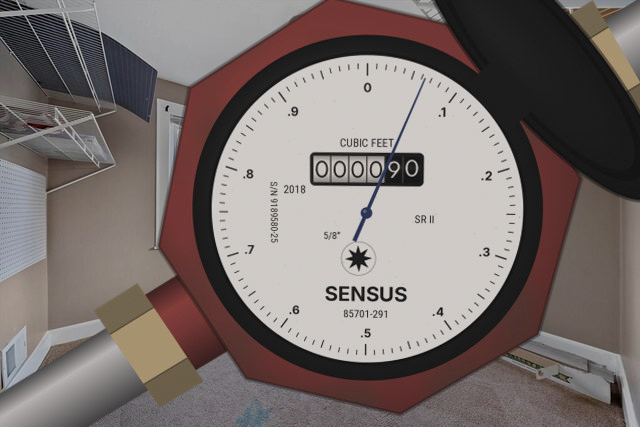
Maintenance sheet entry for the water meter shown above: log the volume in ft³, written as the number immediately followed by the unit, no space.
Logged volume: 90.06ft³
